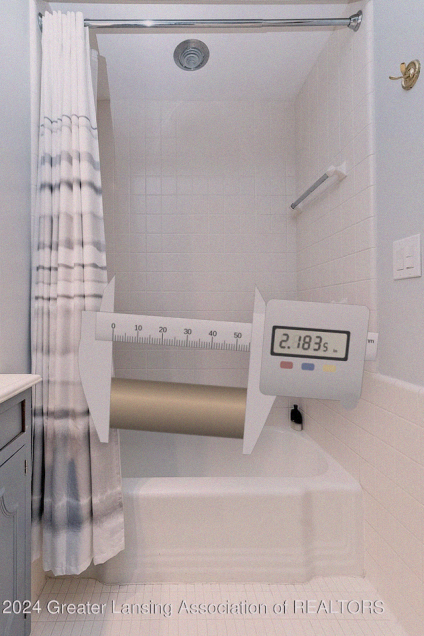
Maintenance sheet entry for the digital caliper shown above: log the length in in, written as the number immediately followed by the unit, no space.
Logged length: 2.1835in
